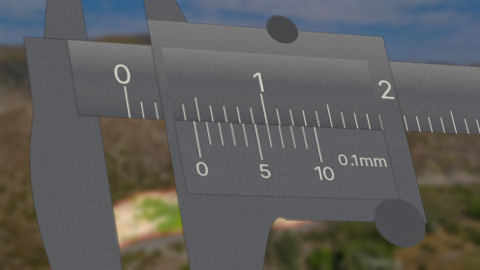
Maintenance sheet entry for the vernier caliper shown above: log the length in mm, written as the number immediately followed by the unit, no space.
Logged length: 4.6mm
